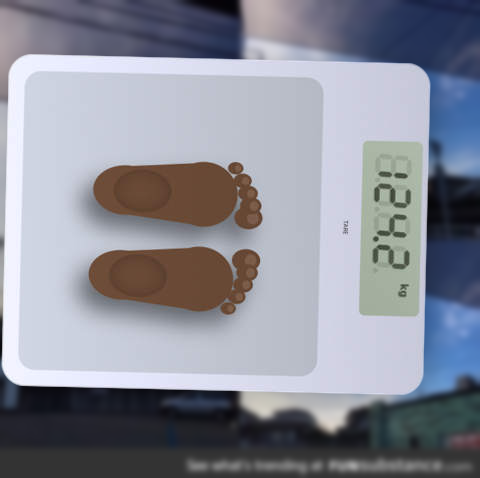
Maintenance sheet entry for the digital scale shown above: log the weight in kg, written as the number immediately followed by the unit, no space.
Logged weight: 124.2kg
